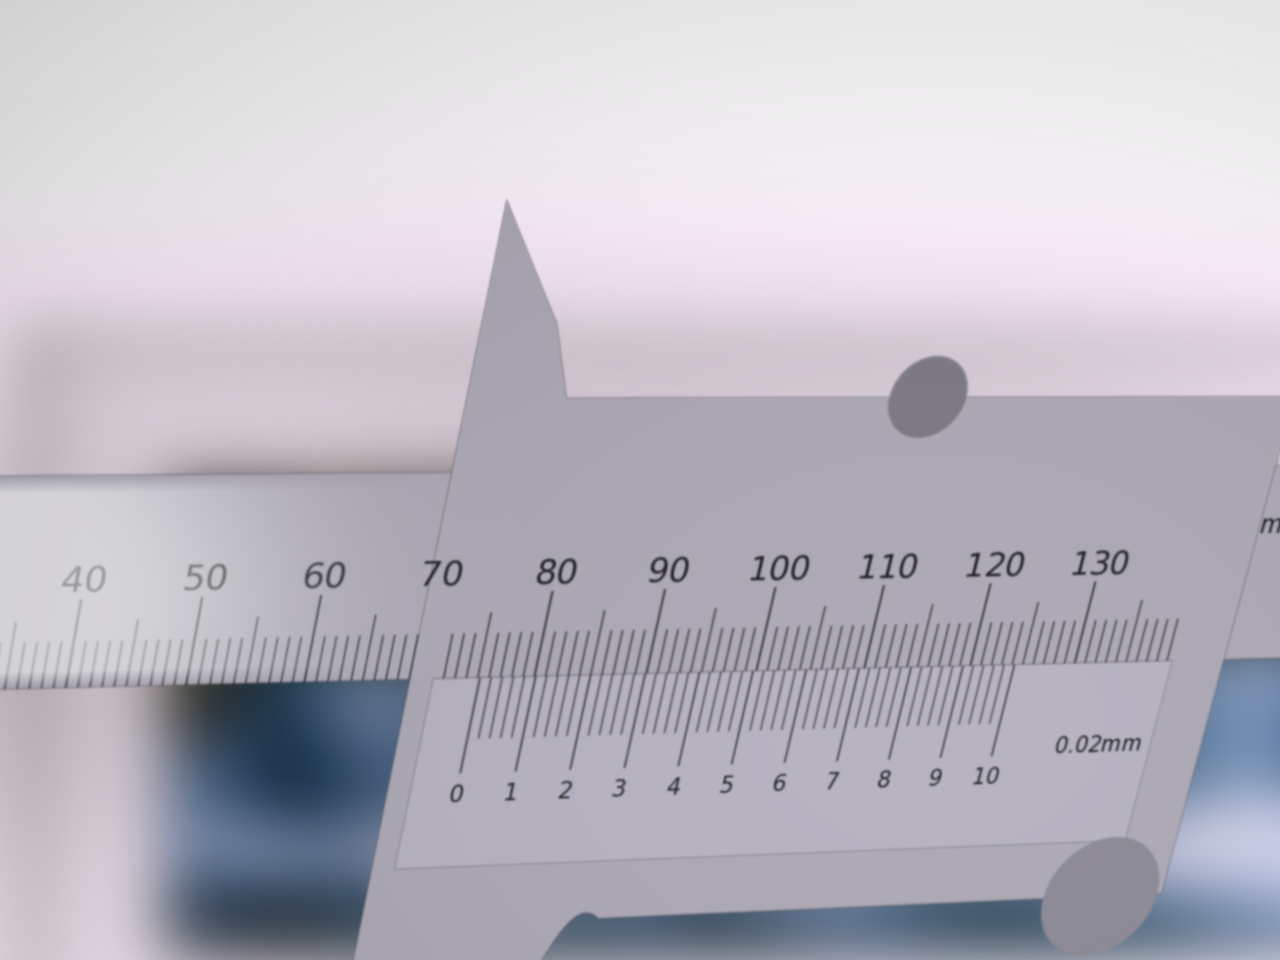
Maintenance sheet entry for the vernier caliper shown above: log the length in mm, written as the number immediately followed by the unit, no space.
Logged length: 75.2mm
